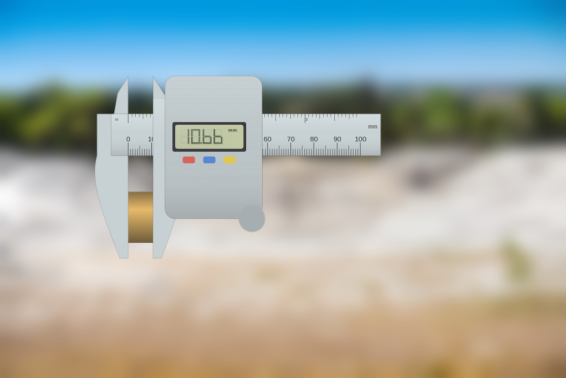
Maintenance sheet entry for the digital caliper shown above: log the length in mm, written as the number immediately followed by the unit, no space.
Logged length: 10.66mm
